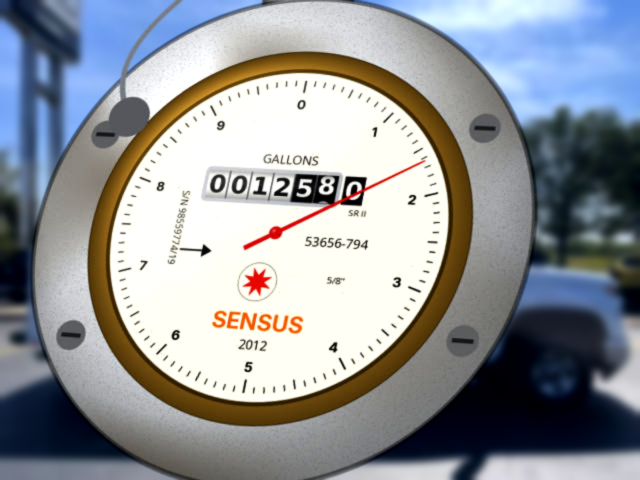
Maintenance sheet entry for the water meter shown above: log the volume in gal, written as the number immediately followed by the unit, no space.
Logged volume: 12581.6gal
